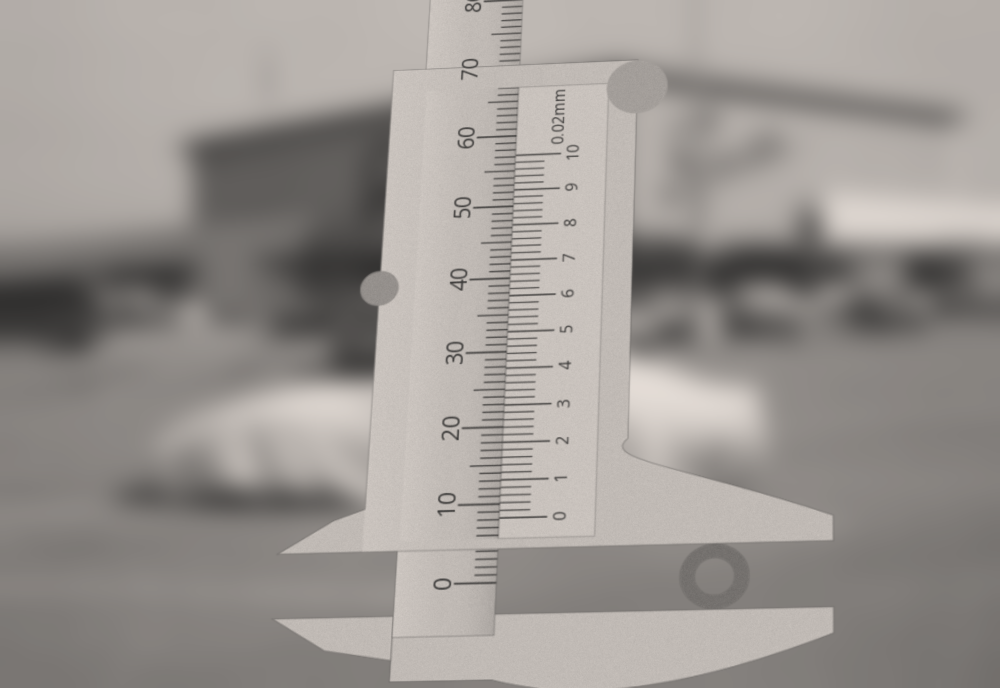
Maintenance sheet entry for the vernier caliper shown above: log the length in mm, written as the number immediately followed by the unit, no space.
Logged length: 8.2mm
